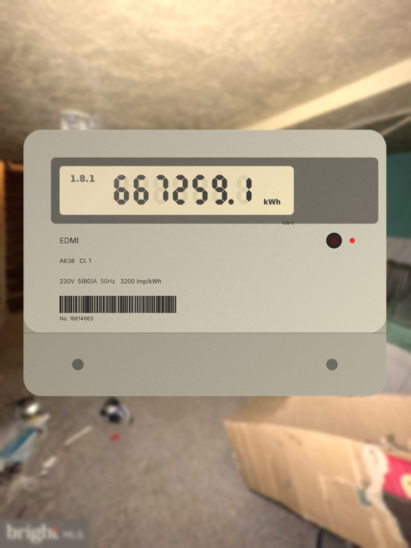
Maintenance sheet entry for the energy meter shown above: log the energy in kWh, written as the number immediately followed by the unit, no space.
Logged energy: 667259.1kWh
